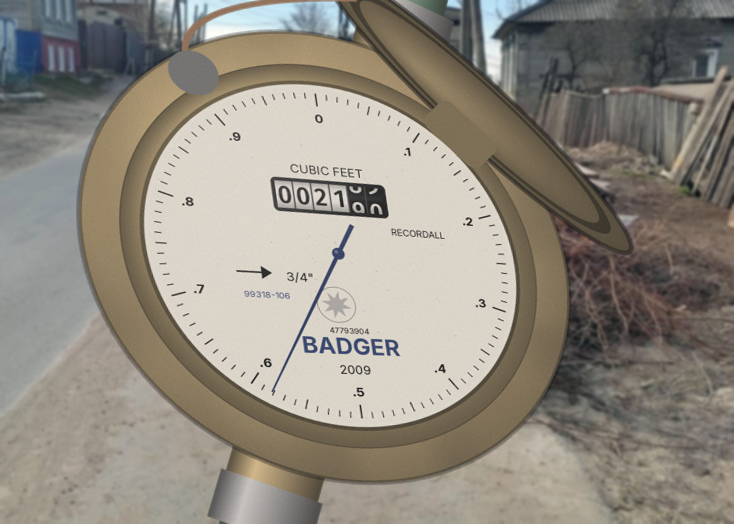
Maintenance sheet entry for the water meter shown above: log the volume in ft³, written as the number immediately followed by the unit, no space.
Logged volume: 2189.58ft³
